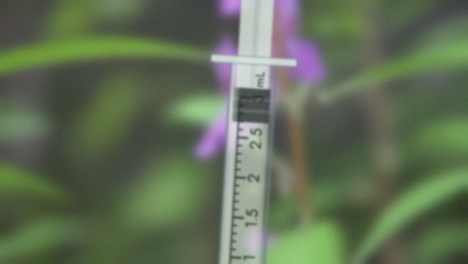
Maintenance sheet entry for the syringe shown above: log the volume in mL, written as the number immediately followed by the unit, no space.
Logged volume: 2.7mL
